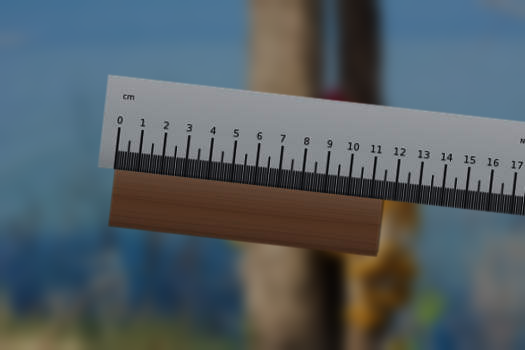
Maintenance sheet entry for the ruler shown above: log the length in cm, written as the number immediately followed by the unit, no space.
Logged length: 11.5cm
